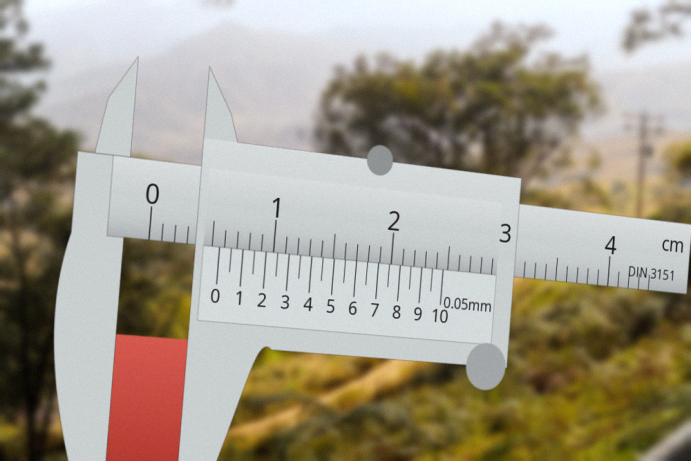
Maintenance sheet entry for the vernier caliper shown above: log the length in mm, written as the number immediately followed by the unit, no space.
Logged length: 5.6mm
